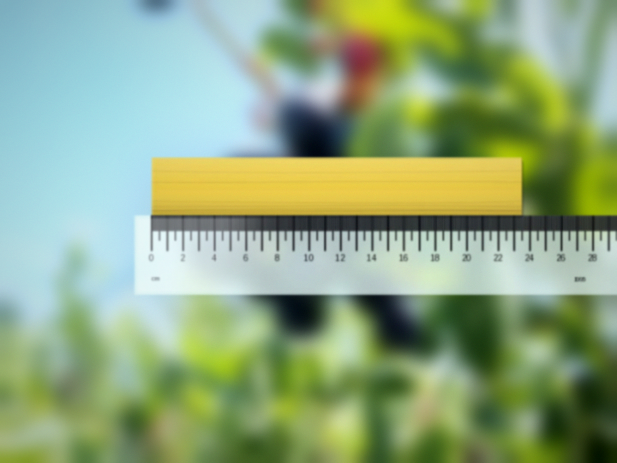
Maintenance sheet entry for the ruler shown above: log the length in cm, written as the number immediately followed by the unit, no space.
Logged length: 23.5cm
